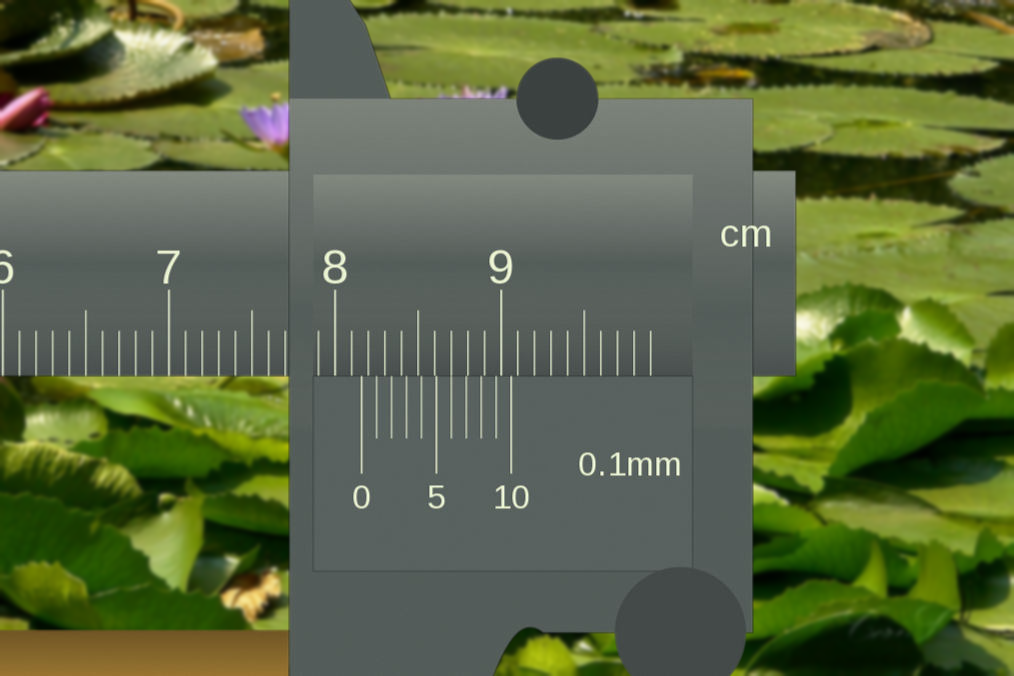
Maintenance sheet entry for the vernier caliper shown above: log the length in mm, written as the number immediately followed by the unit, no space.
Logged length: 81.6mm
